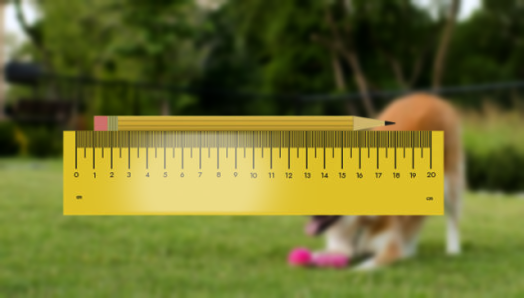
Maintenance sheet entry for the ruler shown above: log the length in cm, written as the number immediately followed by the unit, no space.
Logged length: 17cm
